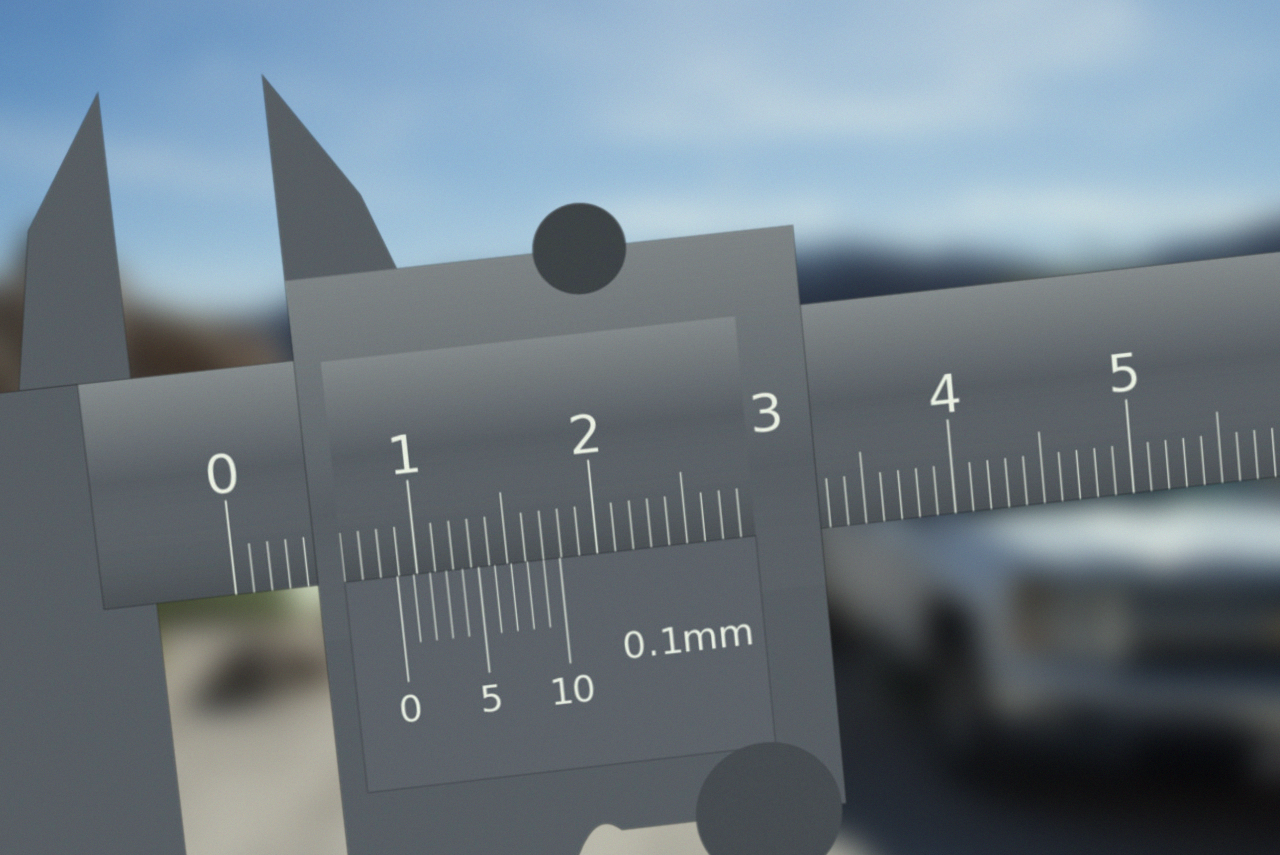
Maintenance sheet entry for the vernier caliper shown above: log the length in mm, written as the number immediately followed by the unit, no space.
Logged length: 8.9mm
